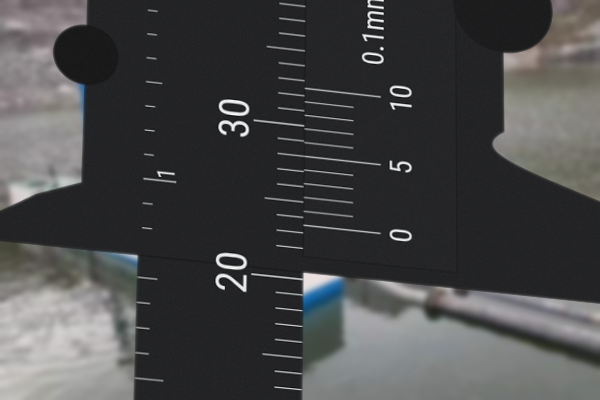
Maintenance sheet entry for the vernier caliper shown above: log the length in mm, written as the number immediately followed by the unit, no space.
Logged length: 23.5mm
